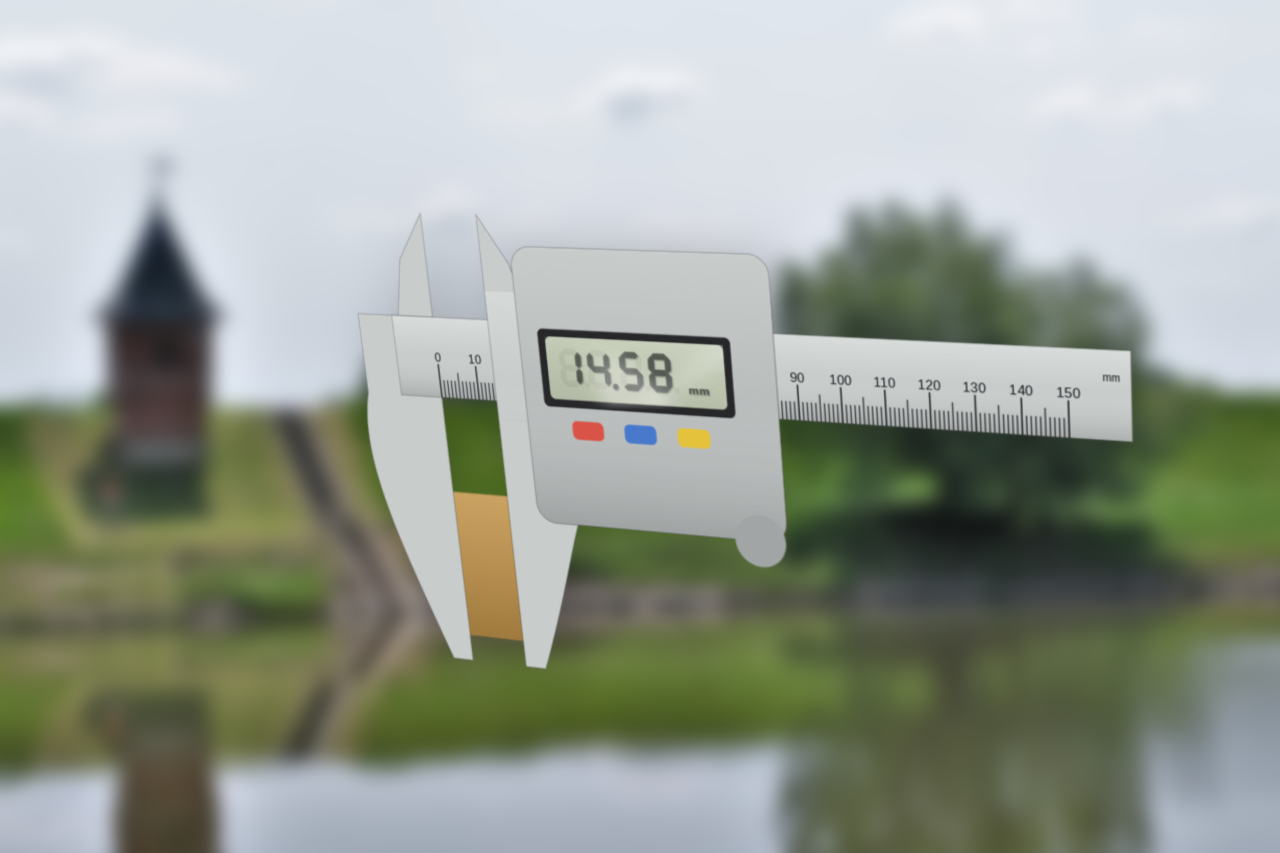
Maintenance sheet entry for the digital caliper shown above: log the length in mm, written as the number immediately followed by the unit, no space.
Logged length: 14.58mm
